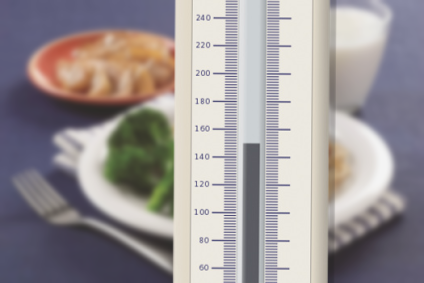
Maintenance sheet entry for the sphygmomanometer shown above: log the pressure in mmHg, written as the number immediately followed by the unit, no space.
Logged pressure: 150mmHg
